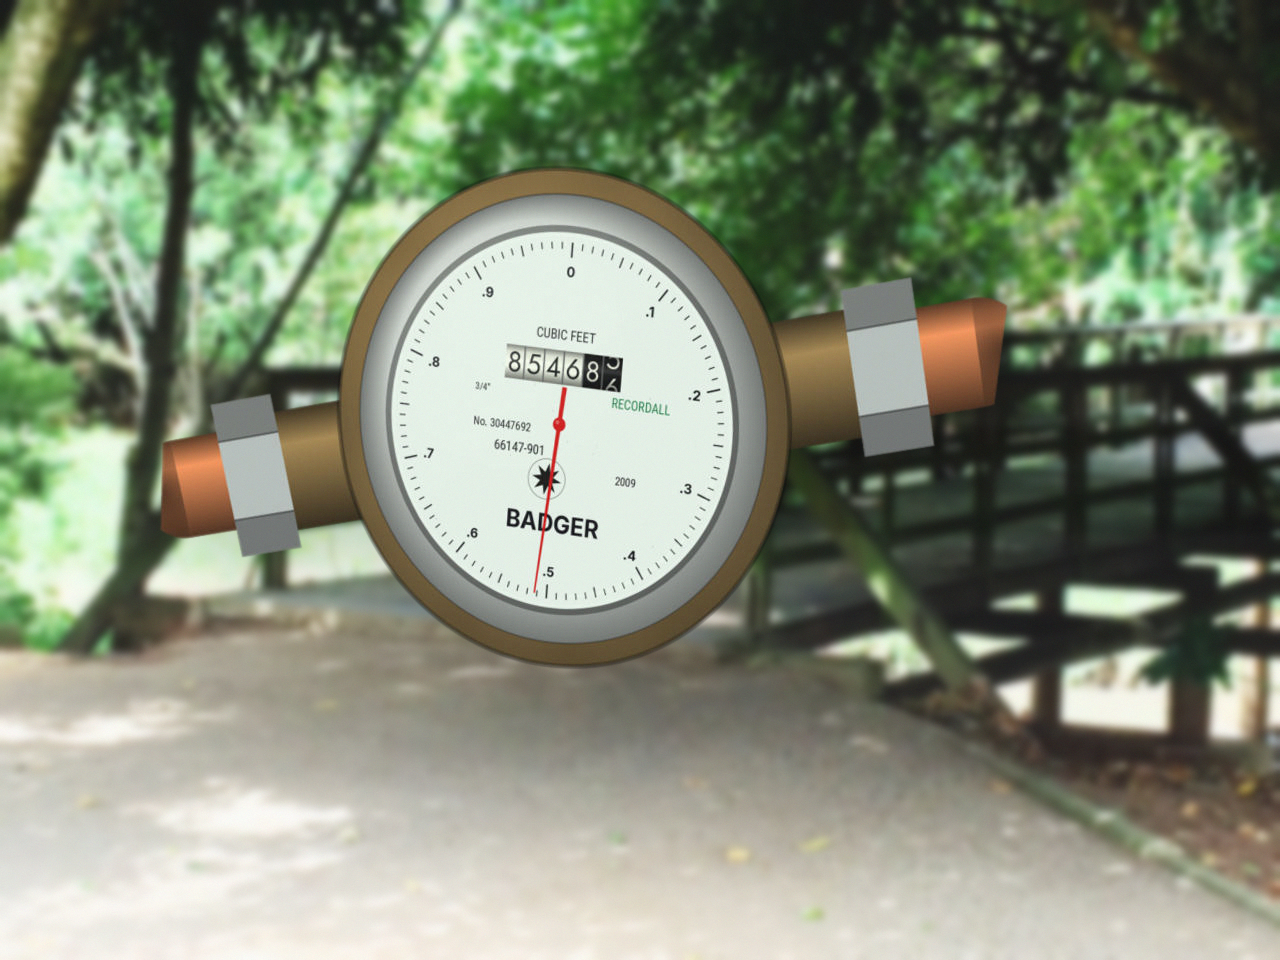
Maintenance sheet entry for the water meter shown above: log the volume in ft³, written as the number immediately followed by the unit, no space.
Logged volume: 854685.51ft³
